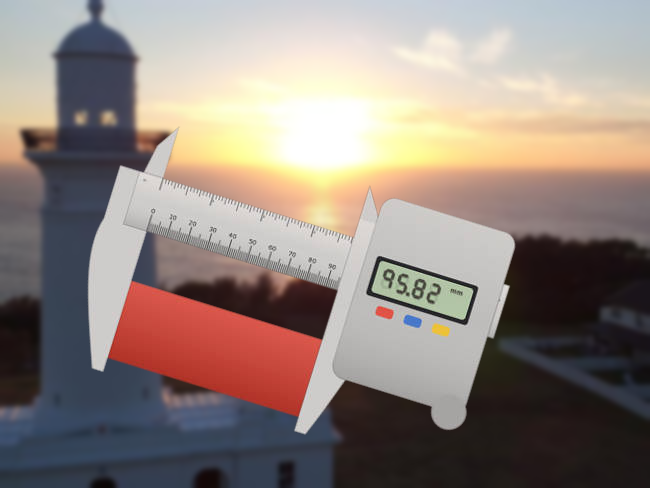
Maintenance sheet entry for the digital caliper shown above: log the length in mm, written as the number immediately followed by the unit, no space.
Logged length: 95.82mm
